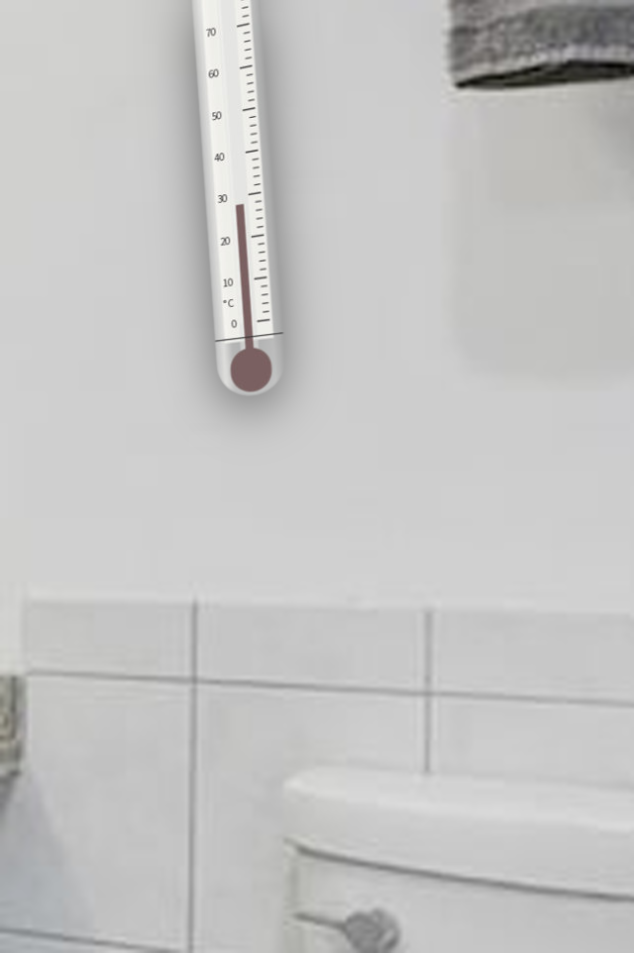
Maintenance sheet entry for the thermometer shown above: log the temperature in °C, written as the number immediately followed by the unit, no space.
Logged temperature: 28°C
